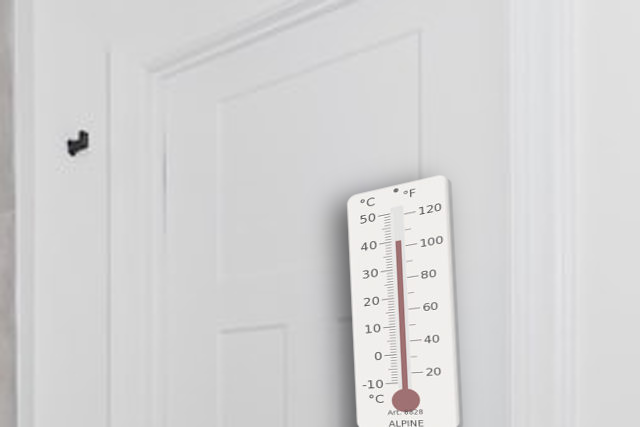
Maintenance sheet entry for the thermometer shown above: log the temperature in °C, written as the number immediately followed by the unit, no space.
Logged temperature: 40°C
